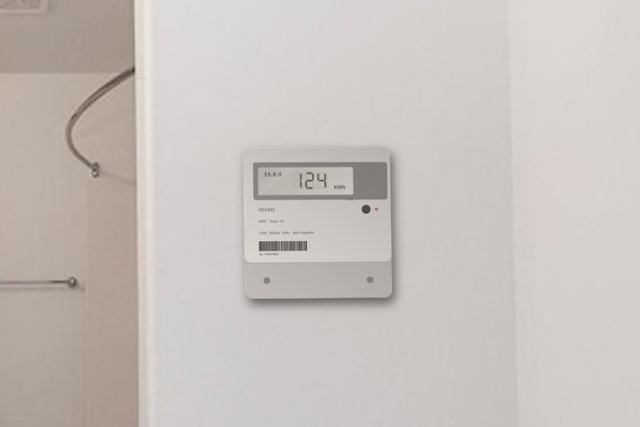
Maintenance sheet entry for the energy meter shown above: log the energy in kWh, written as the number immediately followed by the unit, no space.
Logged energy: 124kWh
